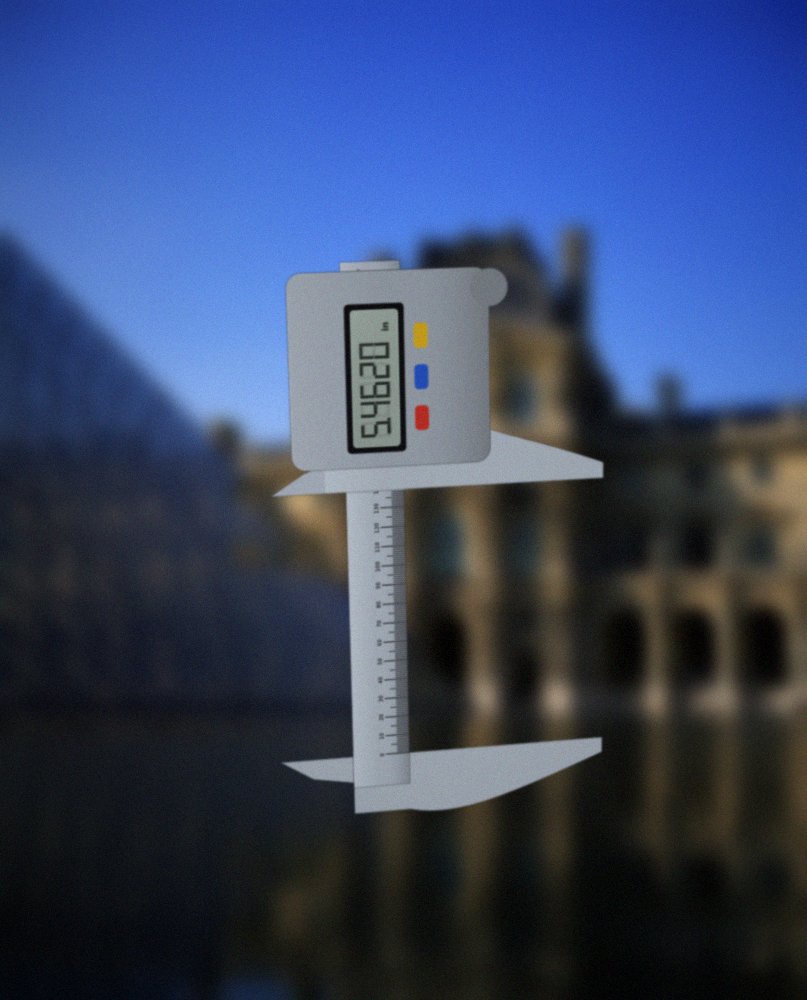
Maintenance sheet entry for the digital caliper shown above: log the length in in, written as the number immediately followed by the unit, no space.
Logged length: 5.4620in
